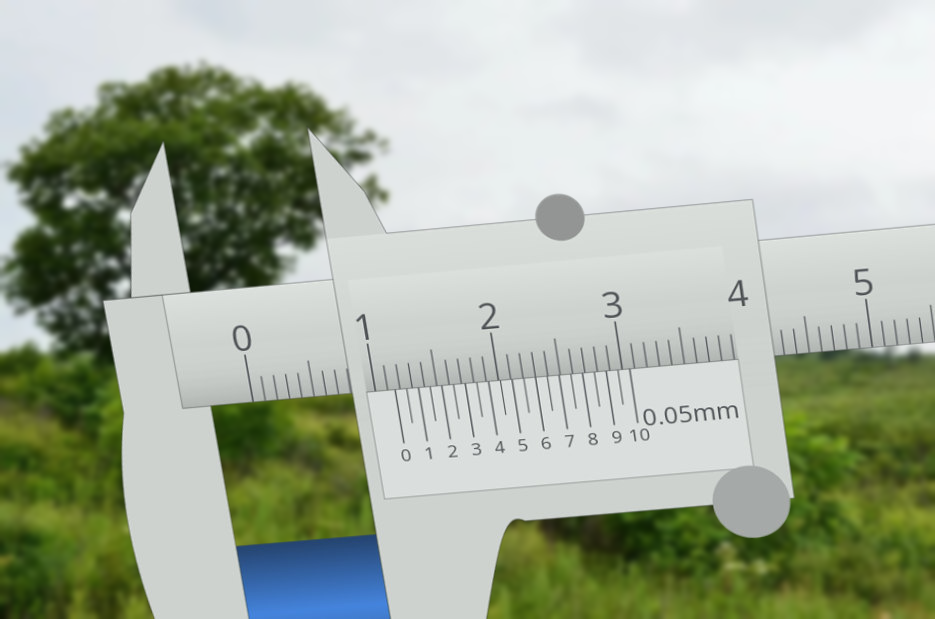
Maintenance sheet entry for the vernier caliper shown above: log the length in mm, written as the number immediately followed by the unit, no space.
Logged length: 11.6mm
